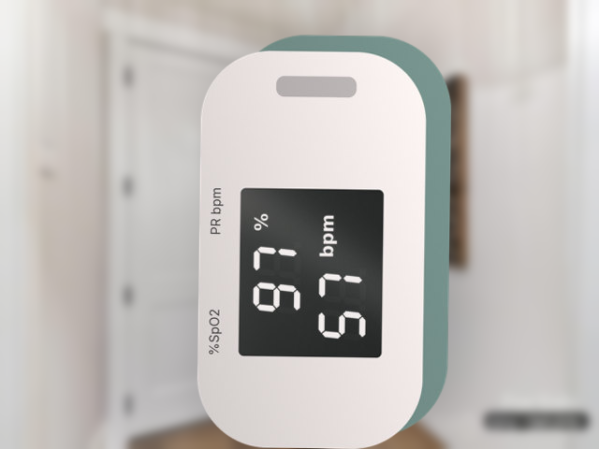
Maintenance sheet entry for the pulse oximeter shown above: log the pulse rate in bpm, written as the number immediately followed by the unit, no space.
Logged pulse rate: 57bpm
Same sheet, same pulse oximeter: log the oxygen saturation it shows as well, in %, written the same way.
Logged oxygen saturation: 97%
